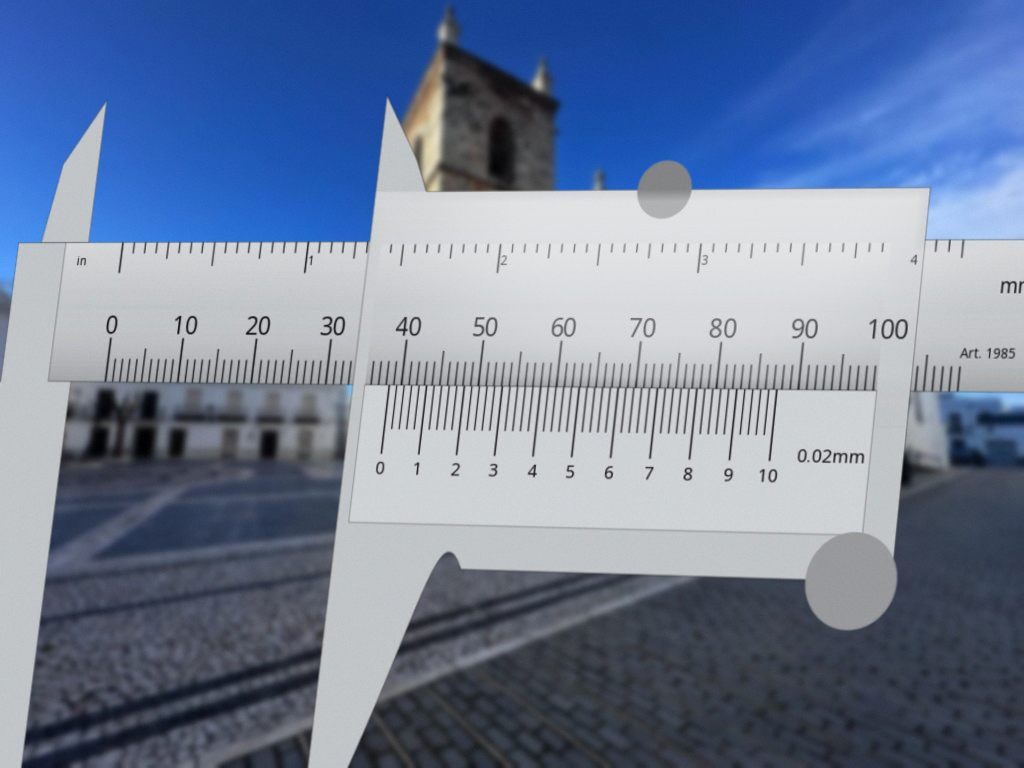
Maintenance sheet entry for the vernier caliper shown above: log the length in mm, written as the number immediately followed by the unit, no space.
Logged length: 38.4mm
